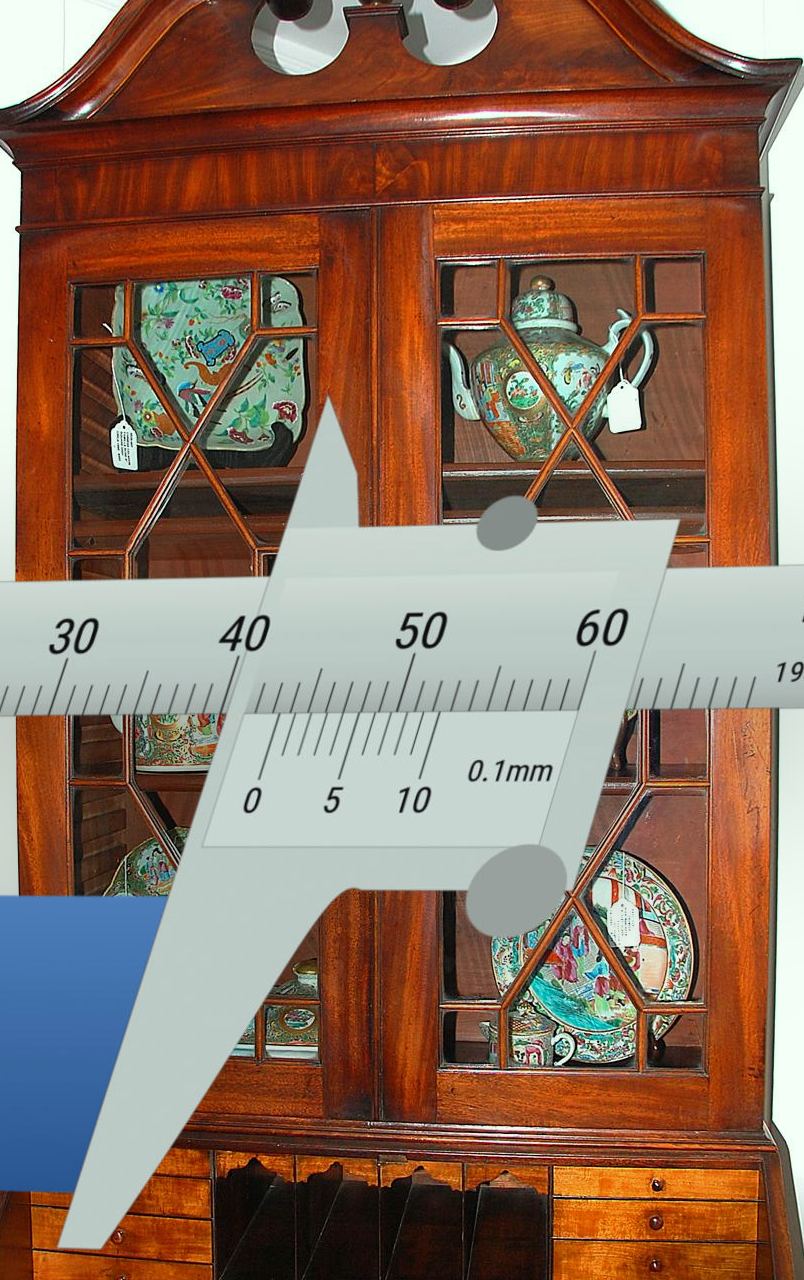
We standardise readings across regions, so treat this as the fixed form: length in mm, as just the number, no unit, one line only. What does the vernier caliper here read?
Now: 43.4
